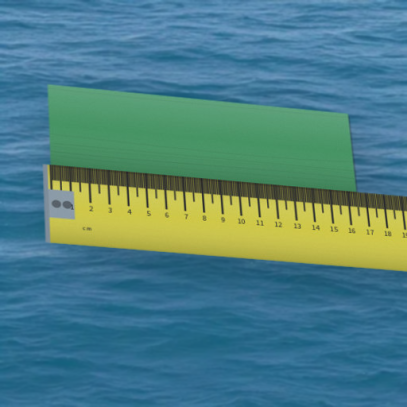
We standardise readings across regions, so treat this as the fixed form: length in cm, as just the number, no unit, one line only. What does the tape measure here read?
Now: 16.5
